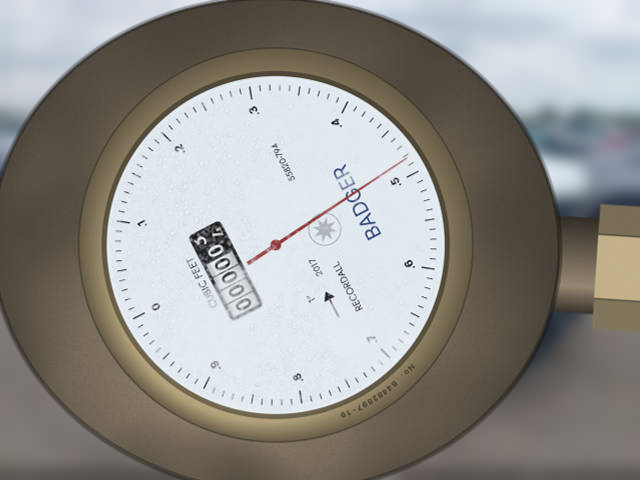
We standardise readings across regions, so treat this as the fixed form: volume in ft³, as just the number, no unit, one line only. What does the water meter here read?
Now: 3.48
